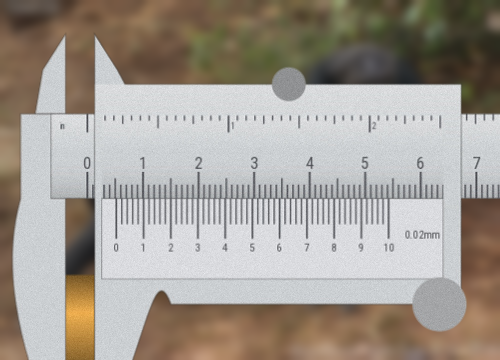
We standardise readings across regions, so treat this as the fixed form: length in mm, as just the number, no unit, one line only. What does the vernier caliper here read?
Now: 5.2
